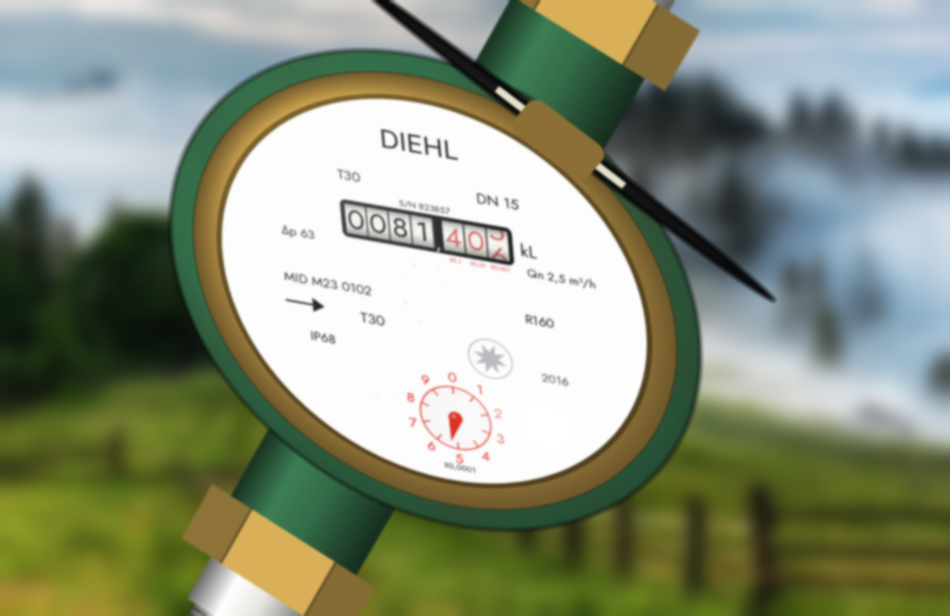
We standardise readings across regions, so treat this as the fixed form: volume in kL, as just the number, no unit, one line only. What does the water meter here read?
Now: 81.4055
